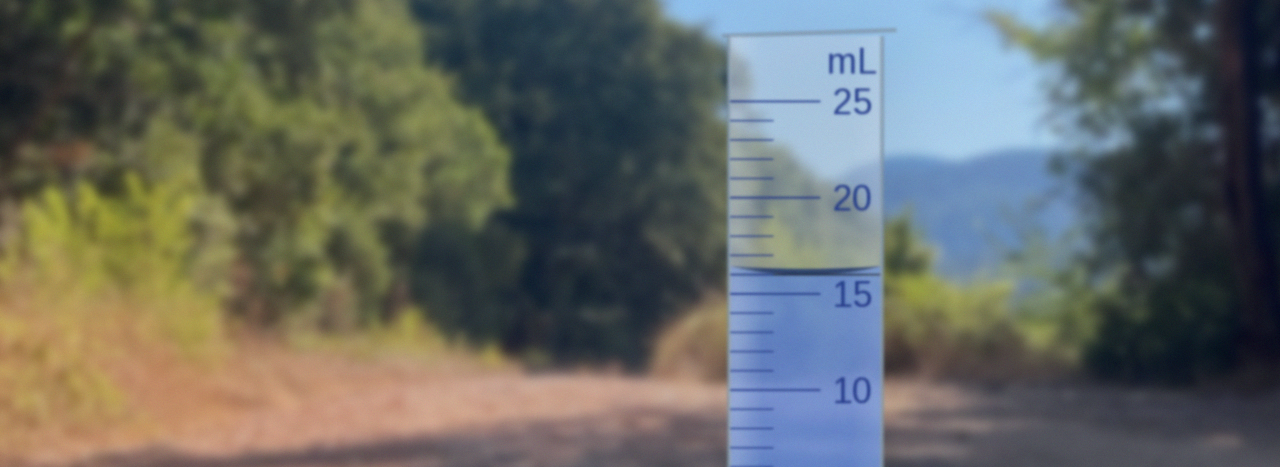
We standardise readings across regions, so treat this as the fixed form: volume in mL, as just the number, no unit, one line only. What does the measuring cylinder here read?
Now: 16
